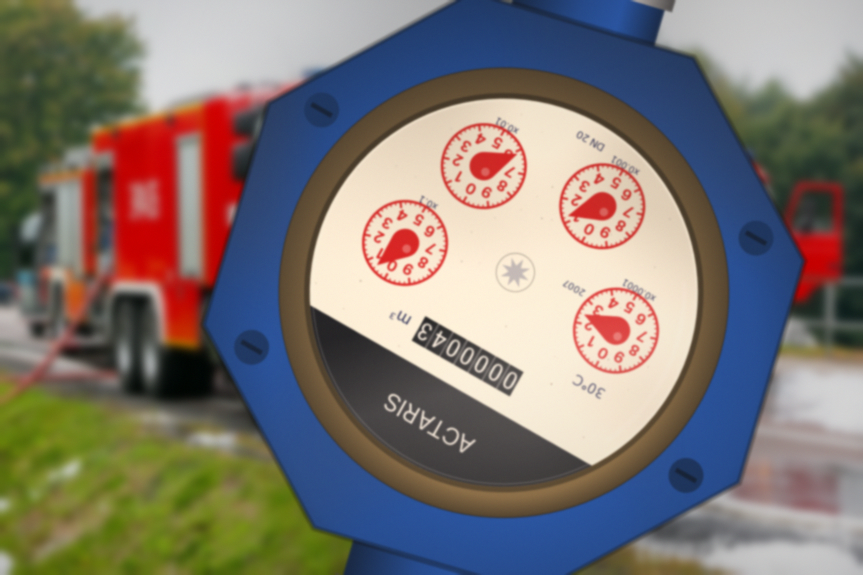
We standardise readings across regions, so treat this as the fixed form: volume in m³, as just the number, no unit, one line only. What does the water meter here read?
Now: 43.0612
